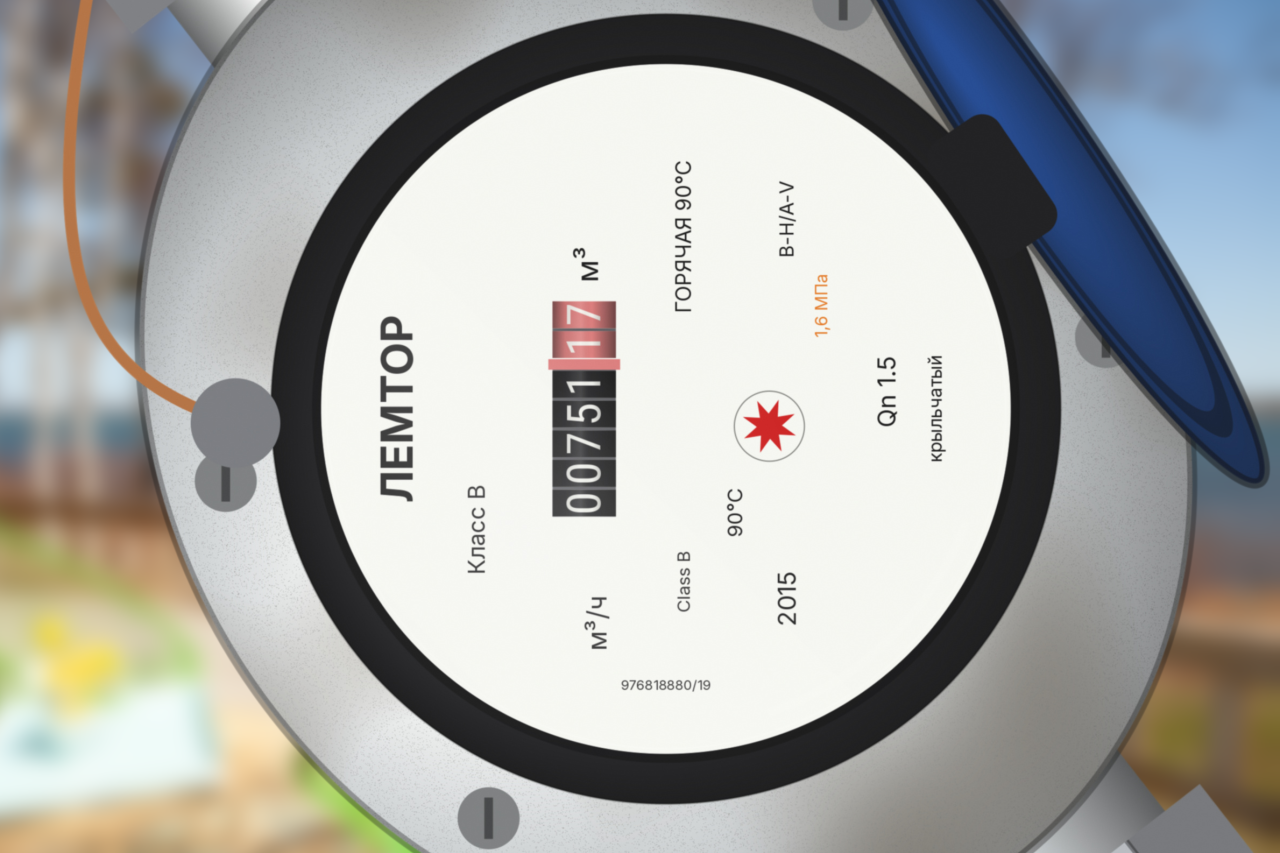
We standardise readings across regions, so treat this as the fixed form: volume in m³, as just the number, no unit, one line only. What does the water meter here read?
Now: 751.17
